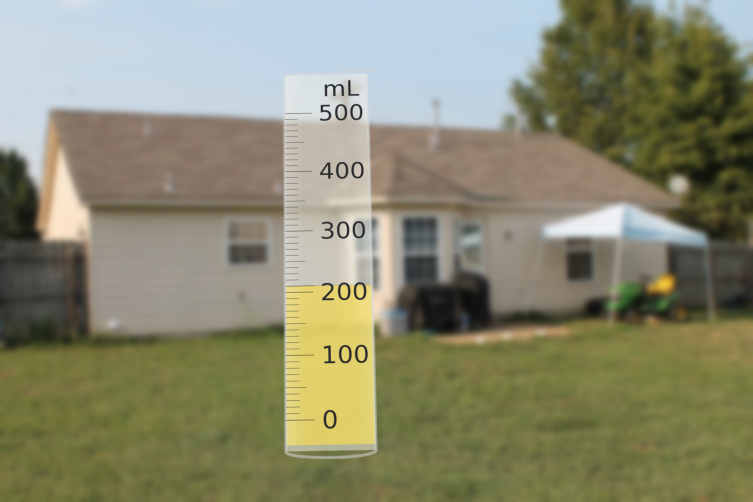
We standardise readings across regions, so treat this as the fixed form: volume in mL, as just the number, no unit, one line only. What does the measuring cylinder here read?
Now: 210
